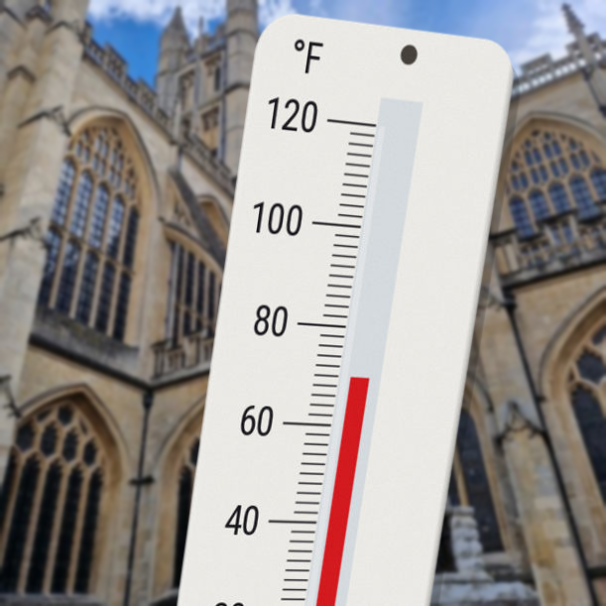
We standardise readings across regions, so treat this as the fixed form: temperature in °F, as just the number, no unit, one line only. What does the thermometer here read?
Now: 70
